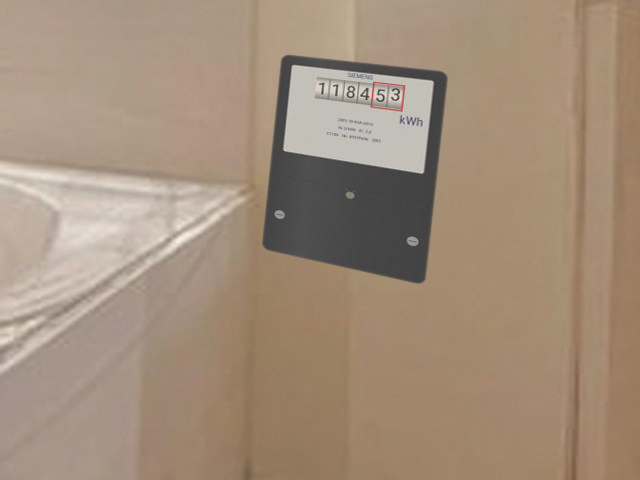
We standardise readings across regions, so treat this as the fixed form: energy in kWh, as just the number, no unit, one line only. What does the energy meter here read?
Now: 1184.53
